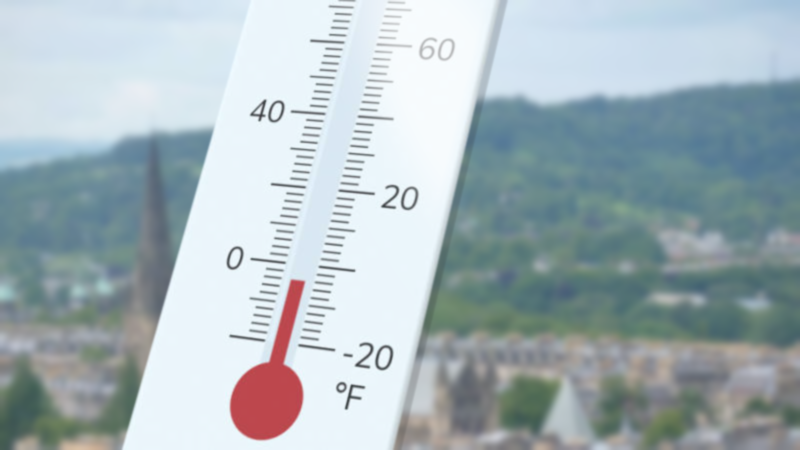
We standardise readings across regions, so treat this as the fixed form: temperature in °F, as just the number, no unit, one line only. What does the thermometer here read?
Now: -4
